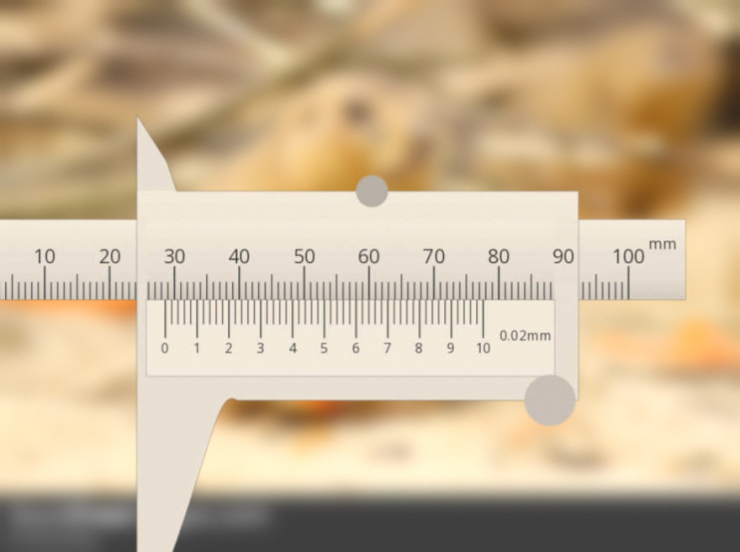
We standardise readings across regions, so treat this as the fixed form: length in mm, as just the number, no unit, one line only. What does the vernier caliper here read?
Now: 28.6
